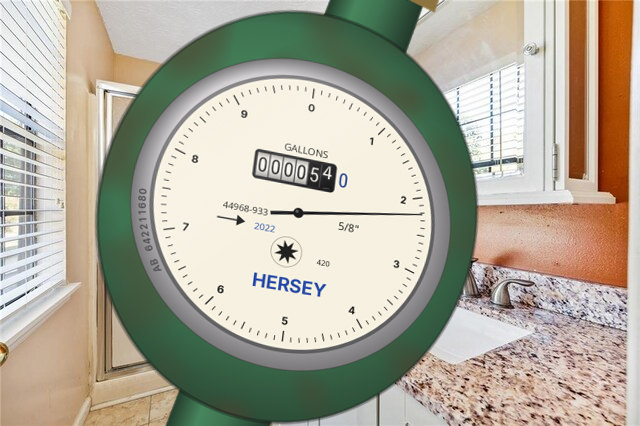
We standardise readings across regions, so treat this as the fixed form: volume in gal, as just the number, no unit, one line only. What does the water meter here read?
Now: 542.2
